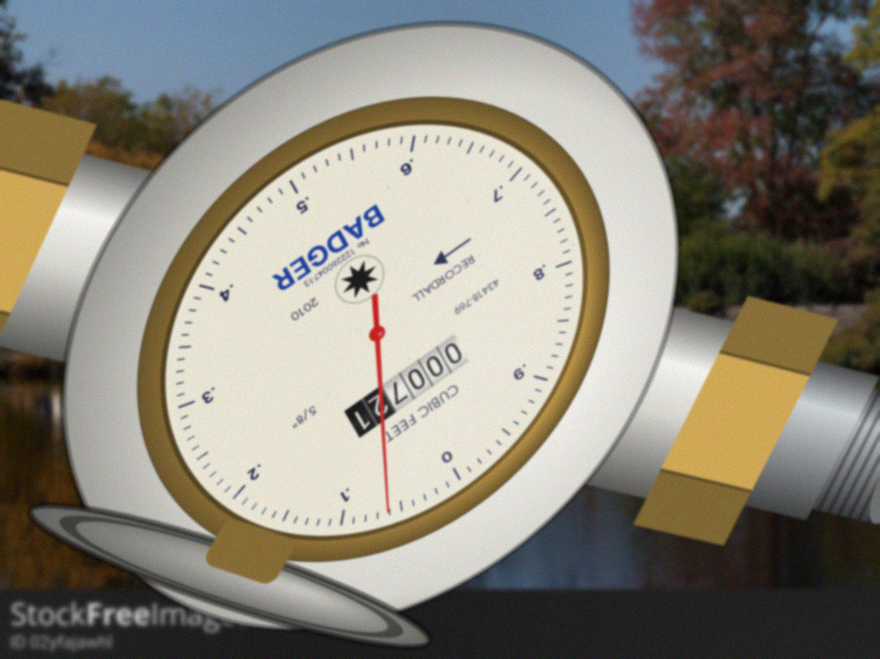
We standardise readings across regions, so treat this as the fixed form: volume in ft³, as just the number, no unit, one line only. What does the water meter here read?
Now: 721.06
